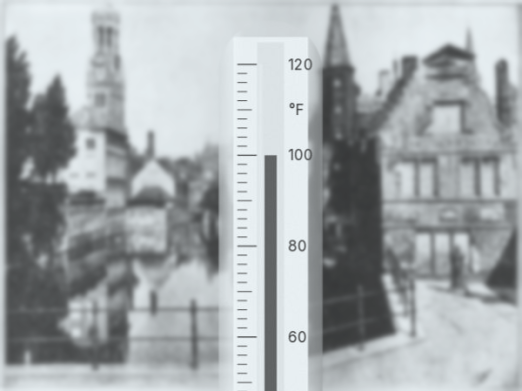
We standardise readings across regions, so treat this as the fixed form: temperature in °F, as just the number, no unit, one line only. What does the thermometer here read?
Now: 100
